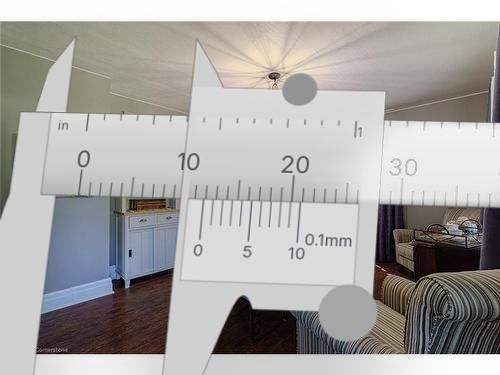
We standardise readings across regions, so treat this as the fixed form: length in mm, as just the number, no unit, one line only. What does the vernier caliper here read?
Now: 11.8
